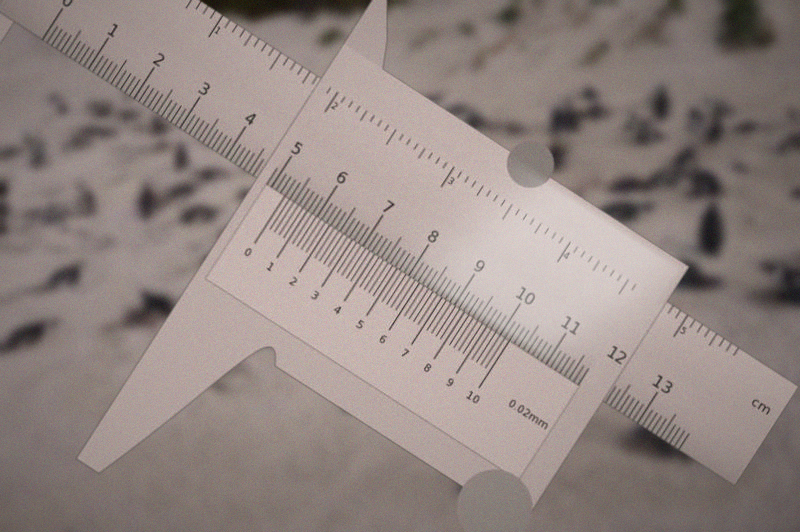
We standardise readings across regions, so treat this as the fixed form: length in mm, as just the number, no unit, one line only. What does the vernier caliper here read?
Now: 53.0
